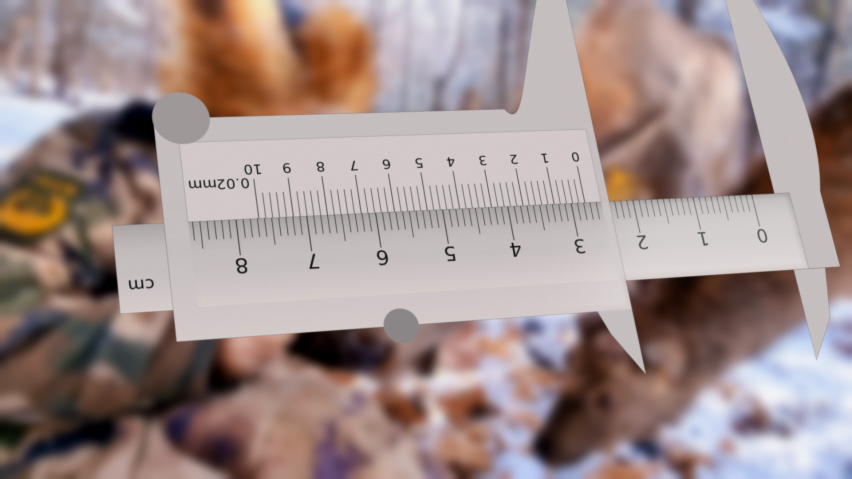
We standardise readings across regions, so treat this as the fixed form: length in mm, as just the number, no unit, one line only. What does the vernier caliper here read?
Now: 27.8
